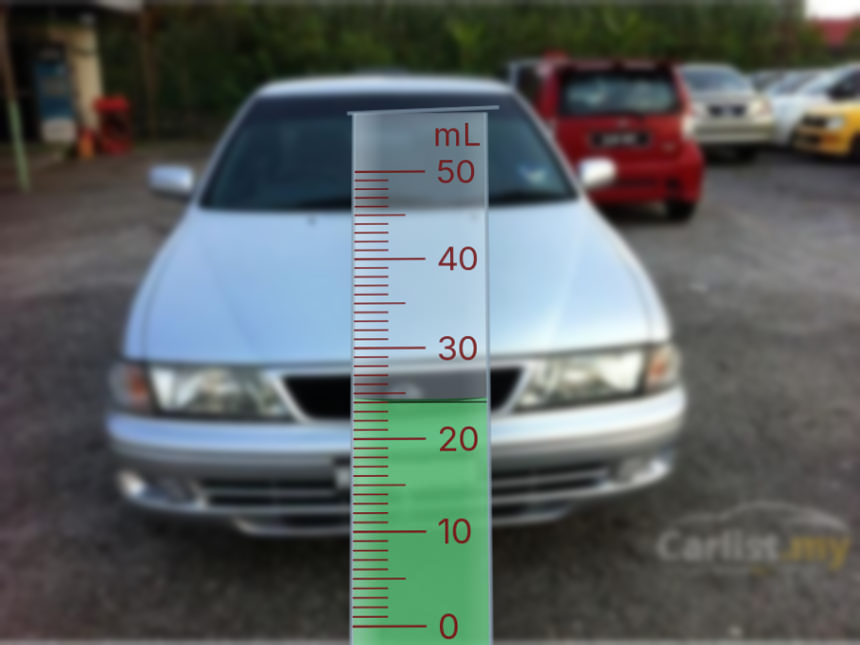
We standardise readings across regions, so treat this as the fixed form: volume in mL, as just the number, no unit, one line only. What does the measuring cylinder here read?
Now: 24
